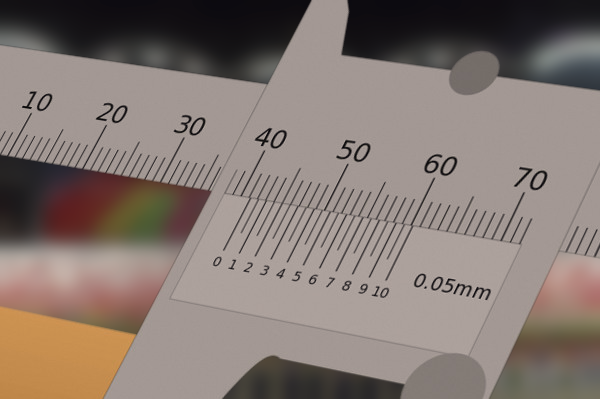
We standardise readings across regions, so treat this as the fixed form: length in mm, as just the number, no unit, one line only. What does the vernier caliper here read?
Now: 41.2
